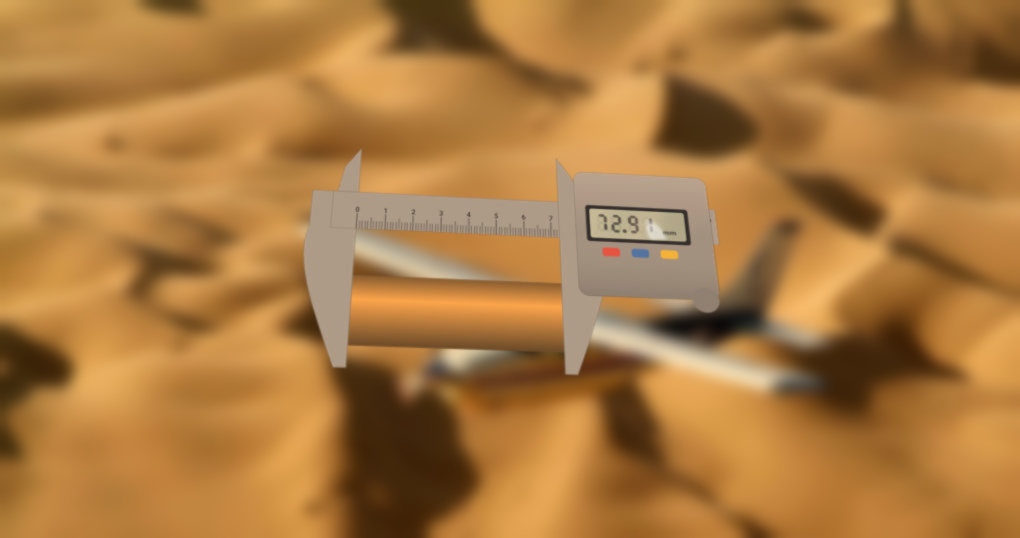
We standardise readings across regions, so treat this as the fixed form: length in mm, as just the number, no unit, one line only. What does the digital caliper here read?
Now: 72.91
